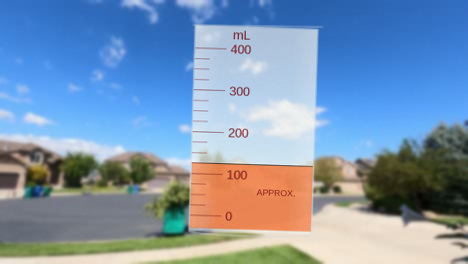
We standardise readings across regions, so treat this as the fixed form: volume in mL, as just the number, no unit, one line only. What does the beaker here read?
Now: 125
